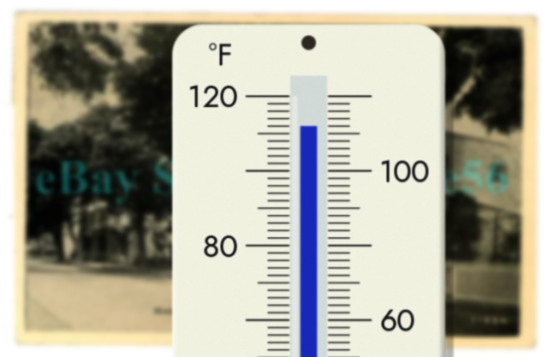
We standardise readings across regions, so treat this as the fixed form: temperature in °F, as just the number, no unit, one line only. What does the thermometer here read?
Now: 112
